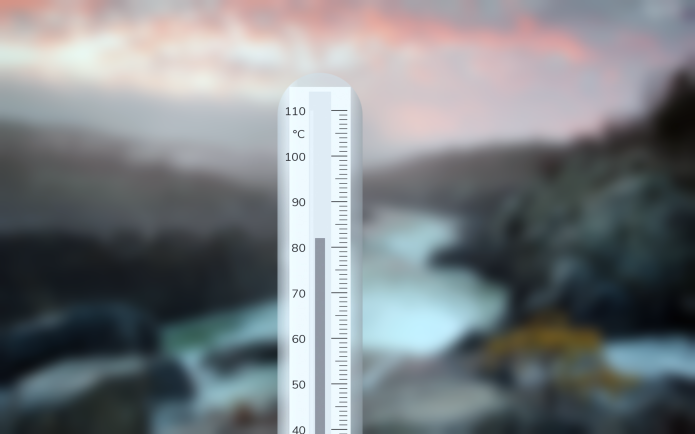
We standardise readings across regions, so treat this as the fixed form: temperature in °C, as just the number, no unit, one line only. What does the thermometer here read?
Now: 82
